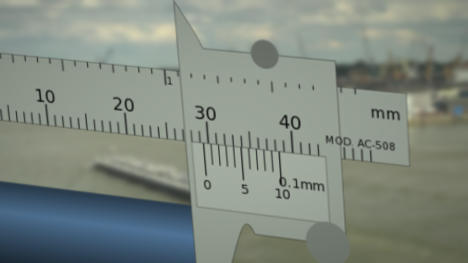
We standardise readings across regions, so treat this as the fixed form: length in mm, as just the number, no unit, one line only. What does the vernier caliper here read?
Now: 29.4
